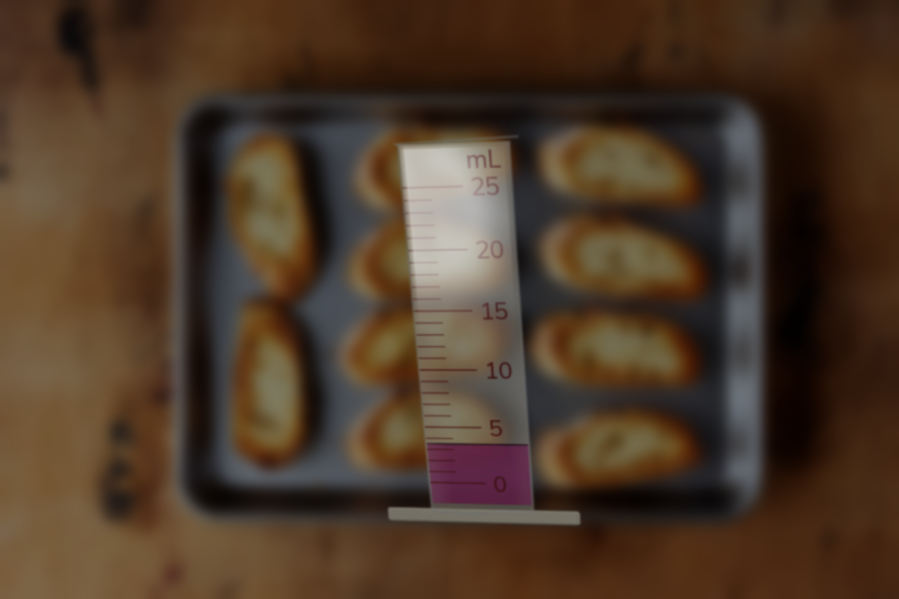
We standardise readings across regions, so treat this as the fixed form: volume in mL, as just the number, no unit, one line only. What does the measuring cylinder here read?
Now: 3.5
